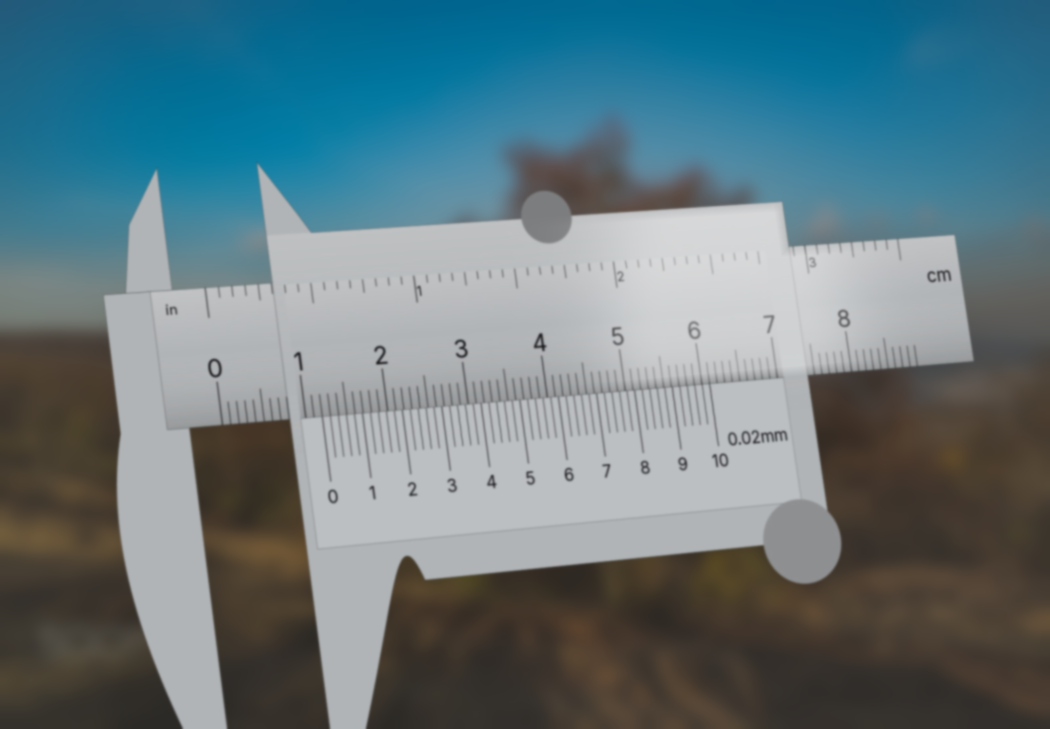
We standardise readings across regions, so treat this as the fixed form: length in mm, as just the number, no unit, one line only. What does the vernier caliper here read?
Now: 12.0
